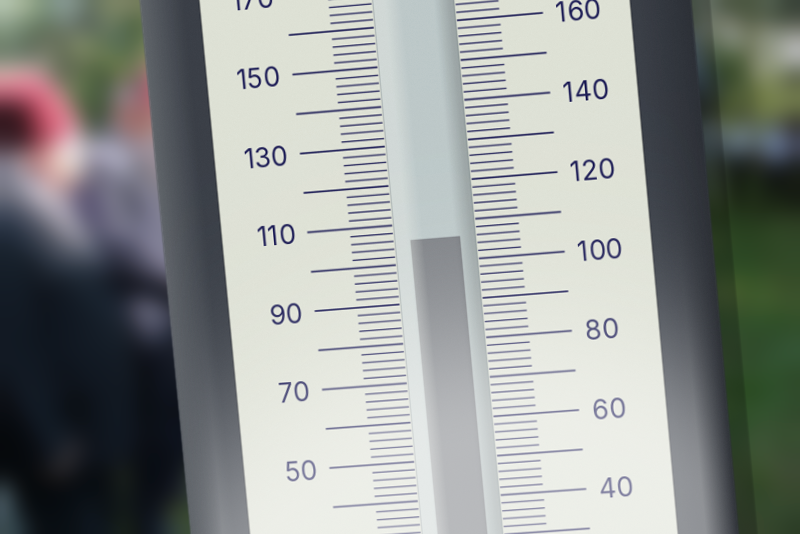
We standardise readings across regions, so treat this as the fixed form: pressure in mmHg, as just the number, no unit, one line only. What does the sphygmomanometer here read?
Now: 106
